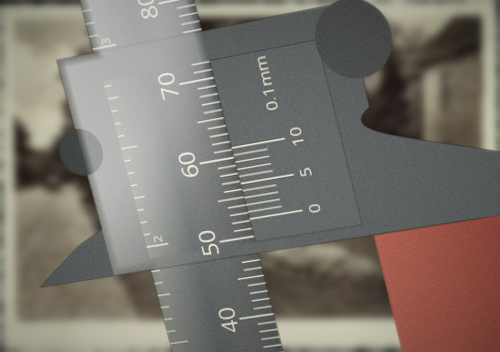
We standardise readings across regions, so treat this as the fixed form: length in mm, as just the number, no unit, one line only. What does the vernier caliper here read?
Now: 52.2
